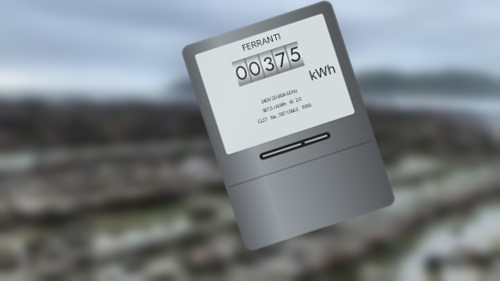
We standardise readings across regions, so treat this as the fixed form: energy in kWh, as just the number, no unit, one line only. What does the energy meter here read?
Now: 375
